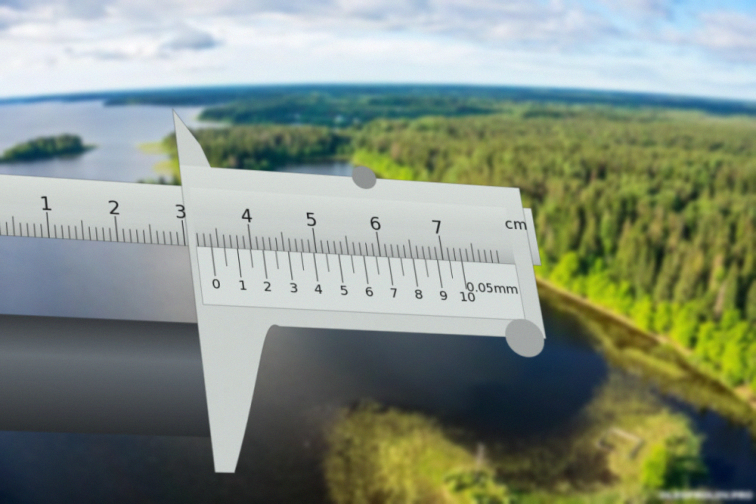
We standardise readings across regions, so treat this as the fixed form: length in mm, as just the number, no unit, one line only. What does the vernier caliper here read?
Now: 34.0
